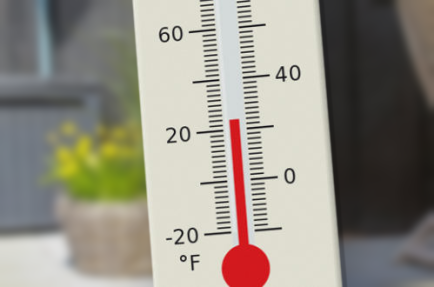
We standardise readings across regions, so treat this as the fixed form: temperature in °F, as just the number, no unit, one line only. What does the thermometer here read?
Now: 24
